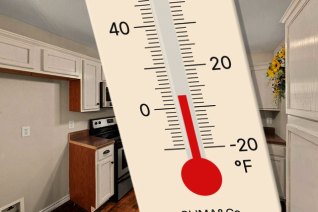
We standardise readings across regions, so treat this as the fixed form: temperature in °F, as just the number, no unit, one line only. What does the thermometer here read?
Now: 6
